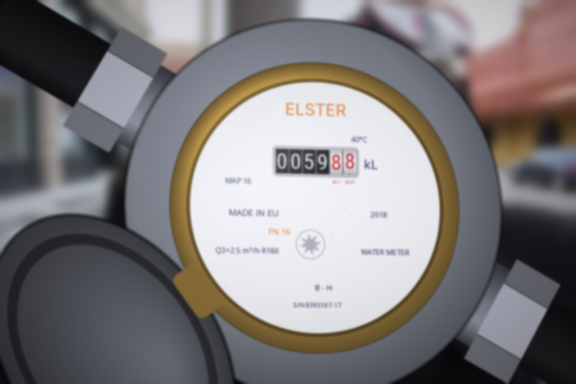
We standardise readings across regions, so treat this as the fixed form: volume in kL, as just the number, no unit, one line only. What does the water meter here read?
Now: 59.88
